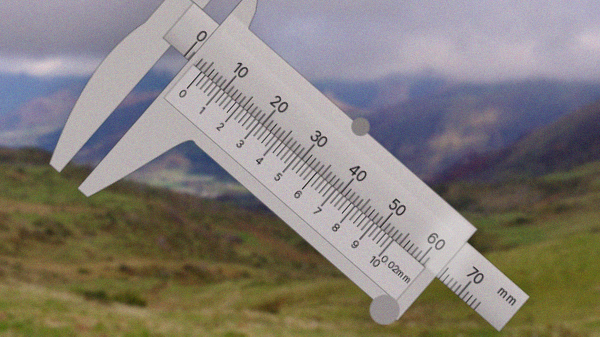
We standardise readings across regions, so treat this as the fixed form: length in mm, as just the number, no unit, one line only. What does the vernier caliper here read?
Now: 4.5
